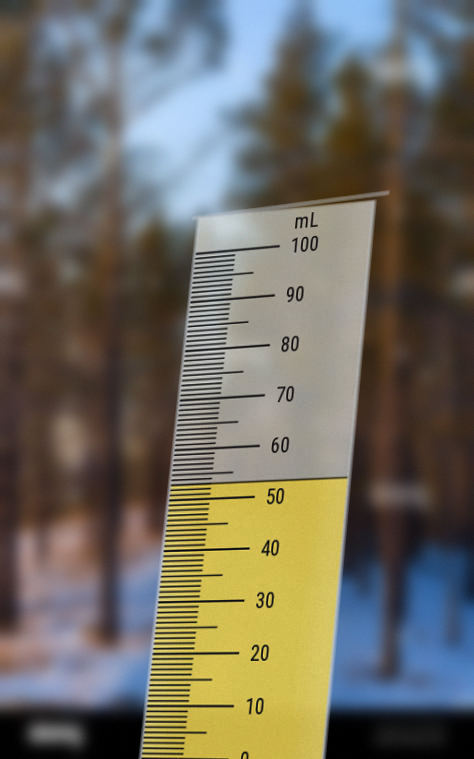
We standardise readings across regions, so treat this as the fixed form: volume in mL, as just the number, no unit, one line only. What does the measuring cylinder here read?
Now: 53
